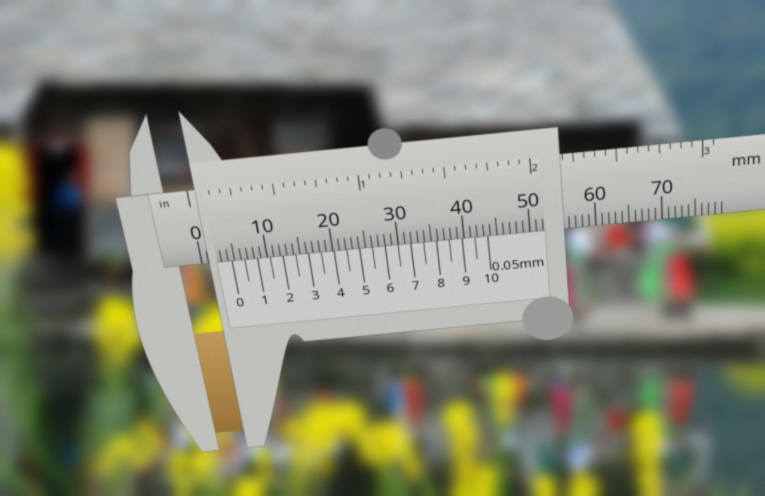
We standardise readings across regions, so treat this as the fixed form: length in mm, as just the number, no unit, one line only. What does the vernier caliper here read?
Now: 4.6
